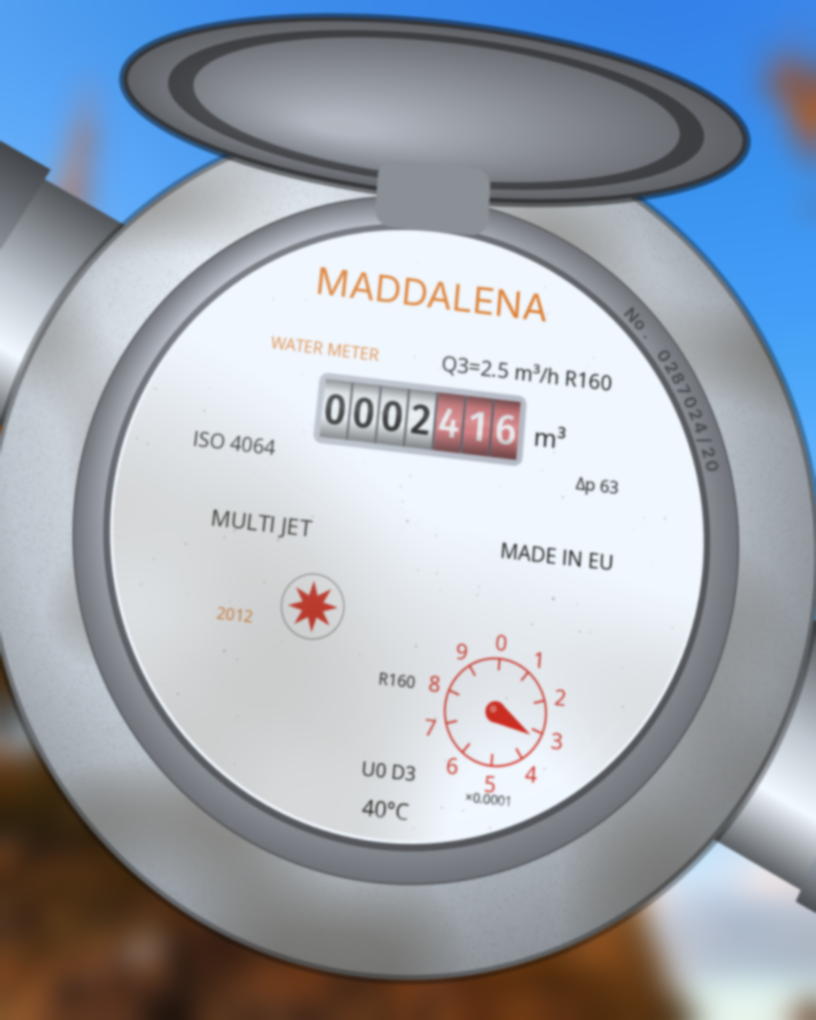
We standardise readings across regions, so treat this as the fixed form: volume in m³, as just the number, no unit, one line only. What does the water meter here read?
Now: 2.4163
